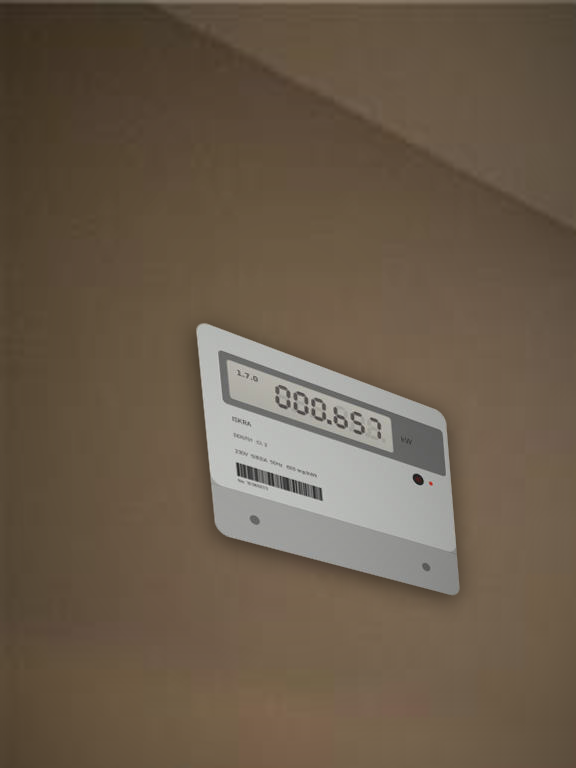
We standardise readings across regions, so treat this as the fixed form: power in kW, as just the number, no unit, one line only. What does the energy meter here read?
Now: 0.657
